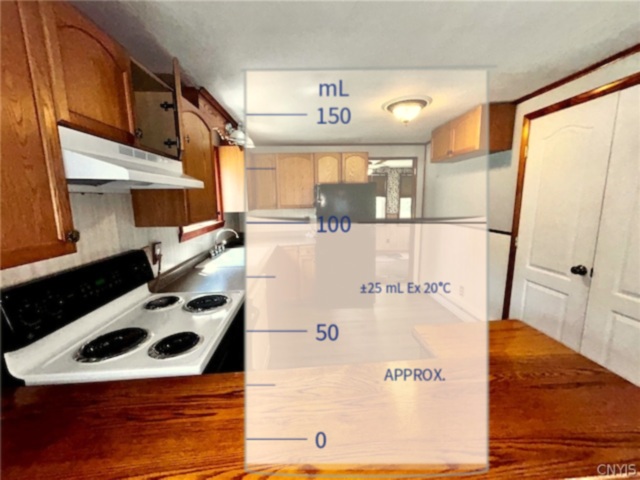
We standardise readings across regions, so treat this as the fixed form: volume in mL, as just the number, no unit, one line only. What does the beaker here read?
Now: 100
